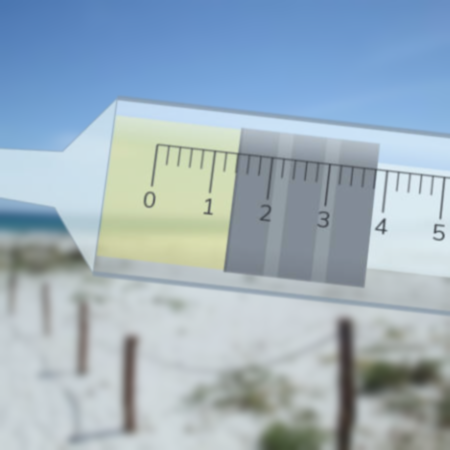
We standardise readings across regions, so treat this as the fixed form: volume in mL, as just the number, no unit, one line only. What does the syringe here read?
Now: 1.4
